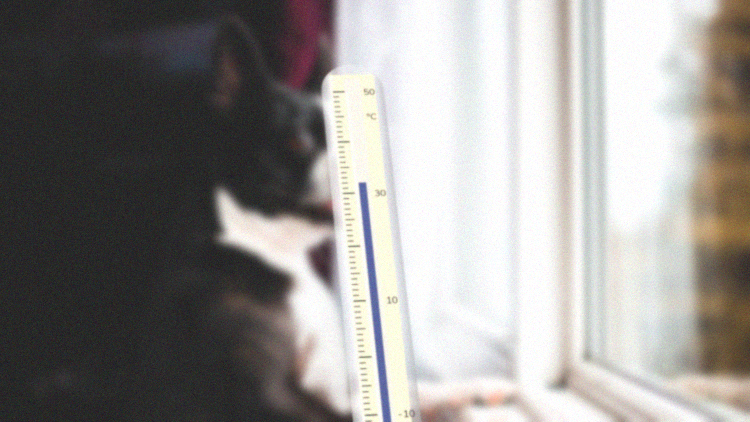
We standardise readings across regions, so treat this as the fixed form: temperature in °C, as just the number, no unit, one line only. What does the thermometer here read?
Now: 32
